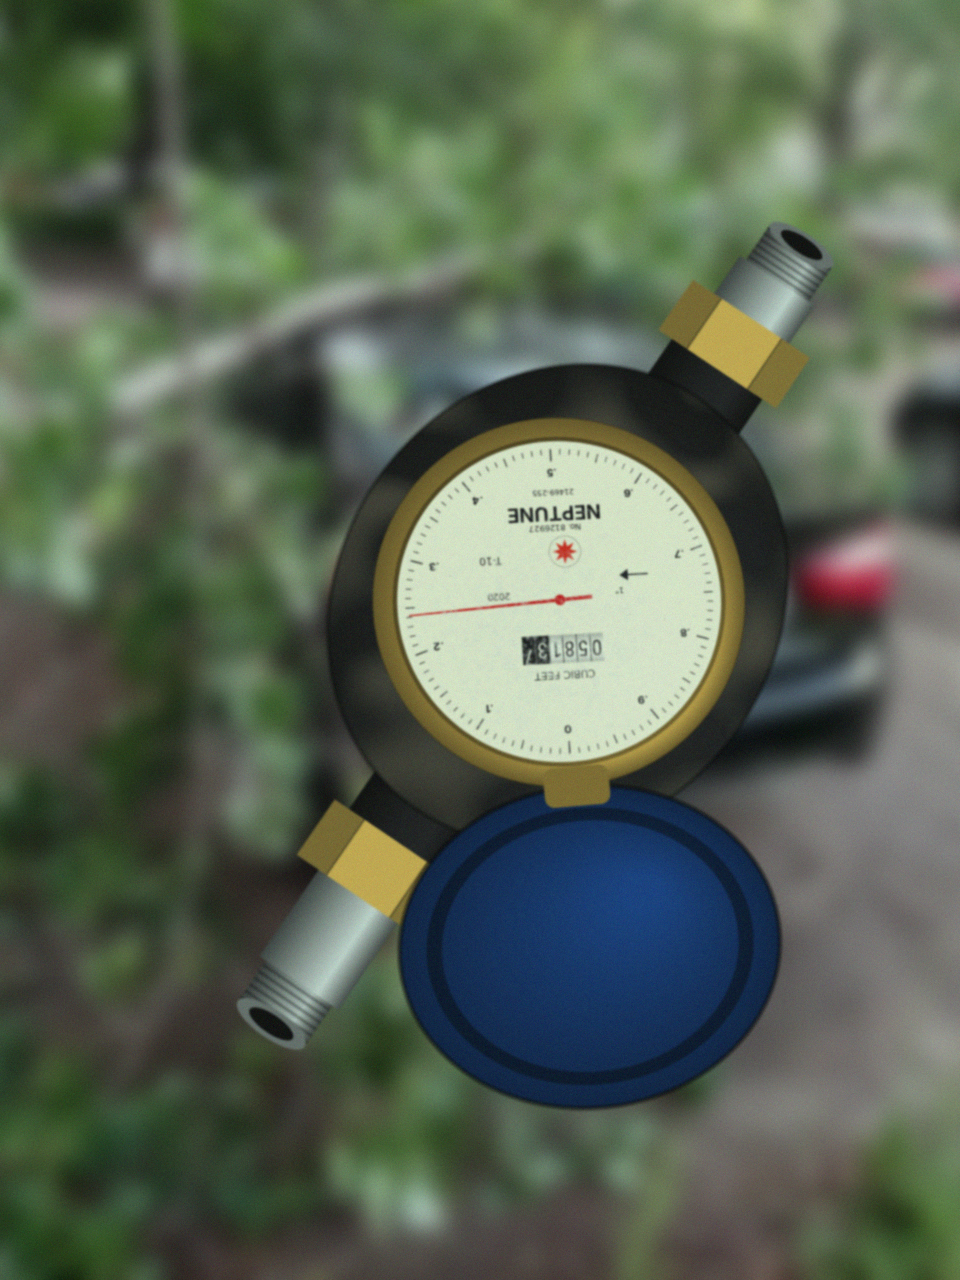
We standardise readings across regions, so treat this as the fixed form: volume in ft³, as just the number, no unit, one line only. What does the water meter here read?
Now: 58137.24
